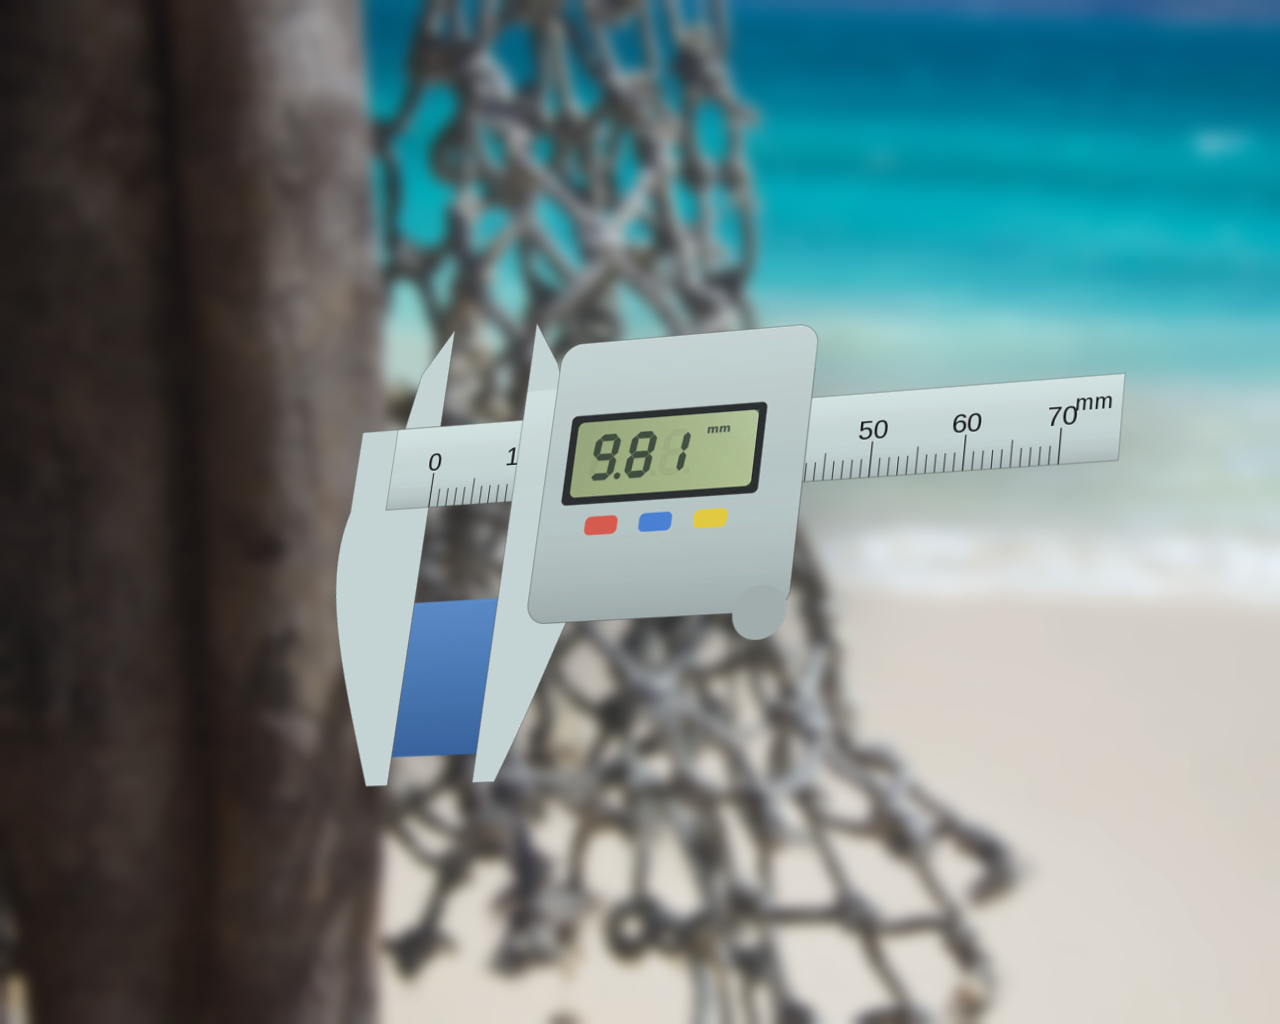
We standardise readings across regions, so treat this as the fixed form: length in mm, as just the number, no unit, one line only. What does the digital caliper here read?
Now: 9.81
